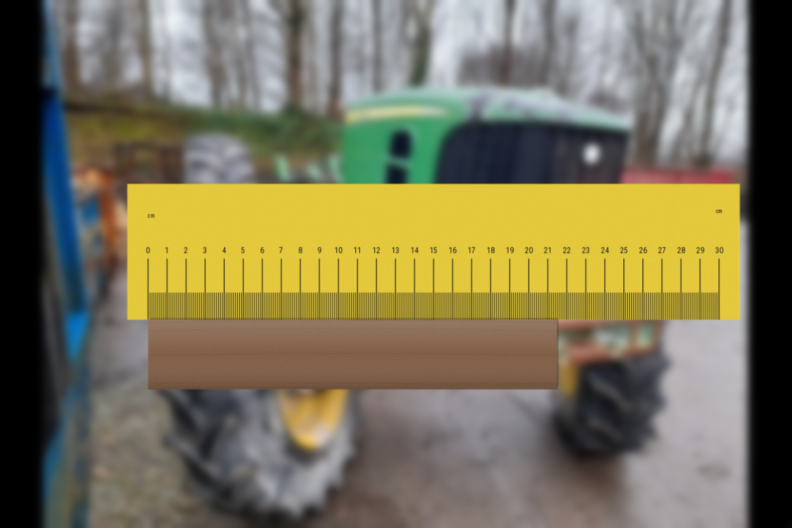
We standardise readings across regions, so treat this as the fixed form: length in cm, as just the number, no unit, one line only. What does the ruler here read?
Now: 21.5
